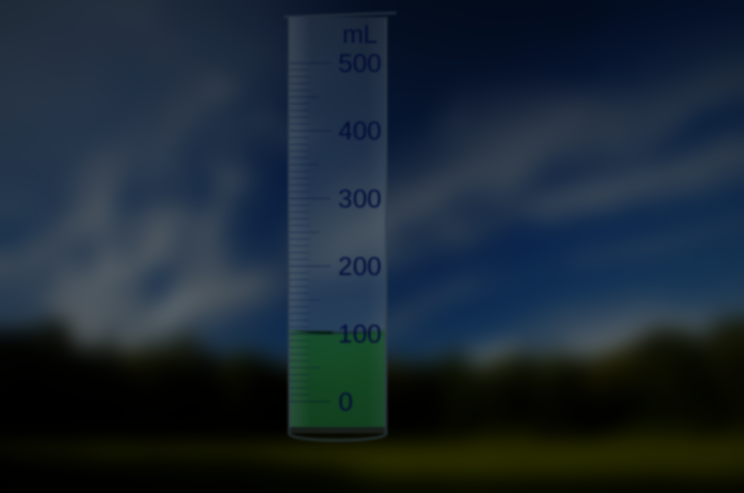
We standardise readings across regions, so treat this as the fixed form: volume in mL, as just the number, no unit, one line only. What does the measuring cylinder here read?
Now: 100
